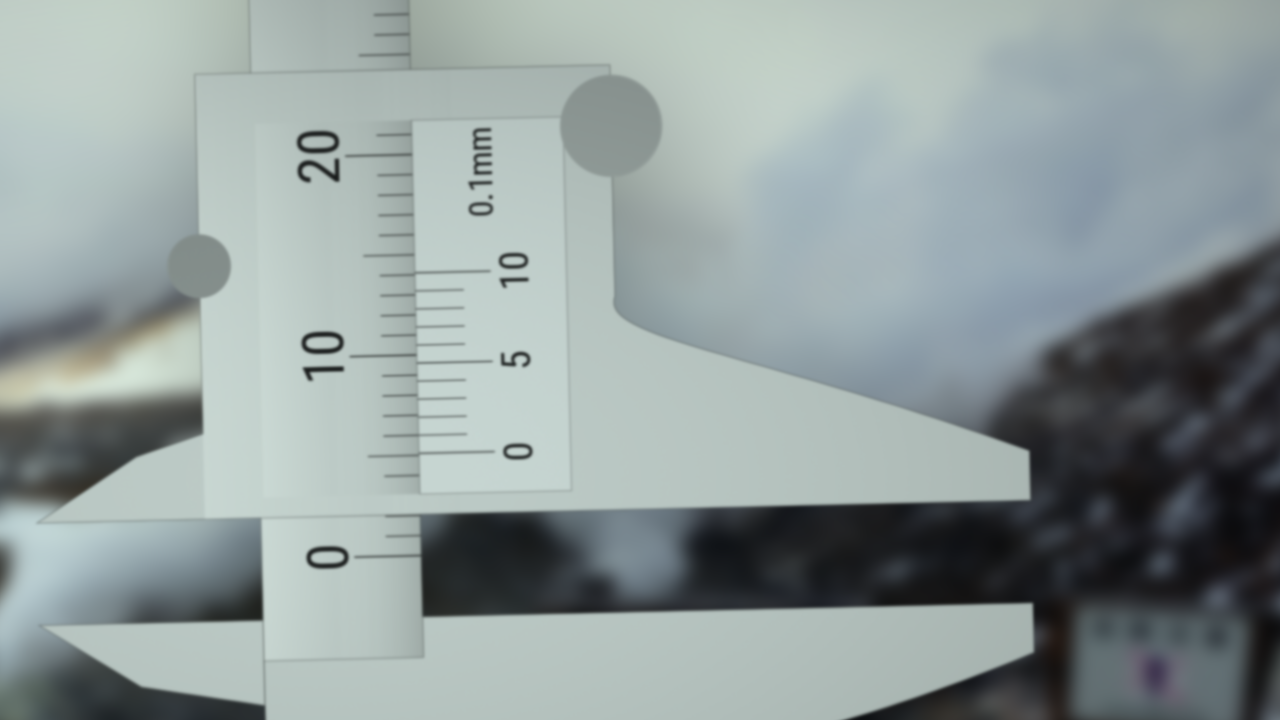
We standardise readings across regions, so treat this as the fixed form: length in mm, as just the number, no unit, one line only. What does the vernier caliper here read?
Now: 5.1
